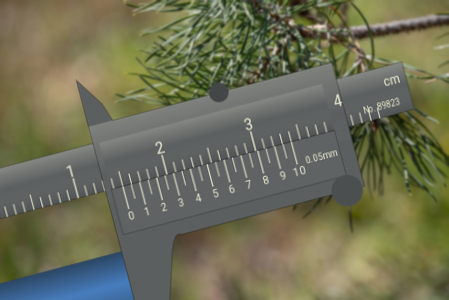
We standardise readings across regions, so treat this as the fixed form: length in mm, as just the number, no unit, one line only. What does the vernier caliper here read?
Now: 15.0
